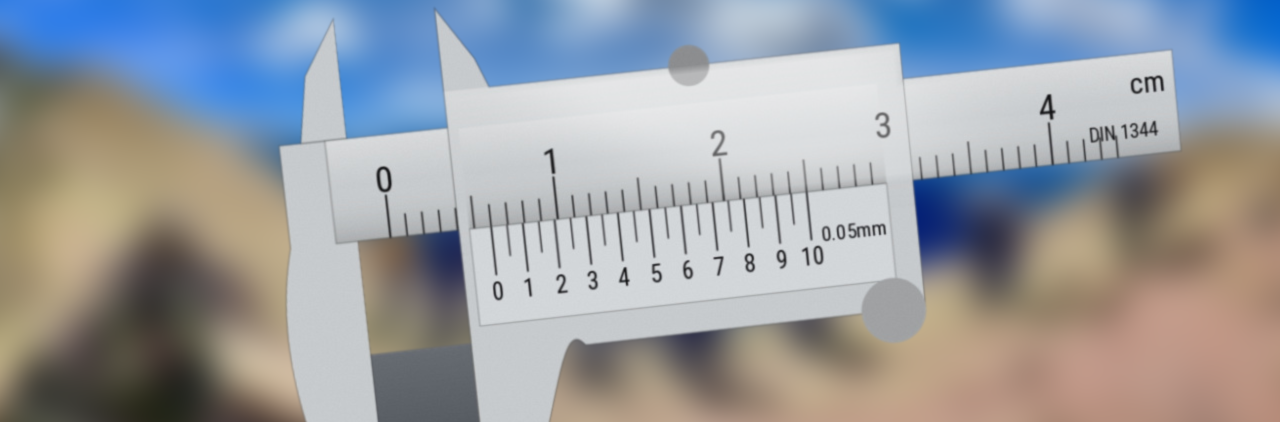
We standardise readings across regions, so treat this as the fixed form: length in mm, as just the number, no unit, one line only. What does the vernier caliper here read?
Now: 6.0
